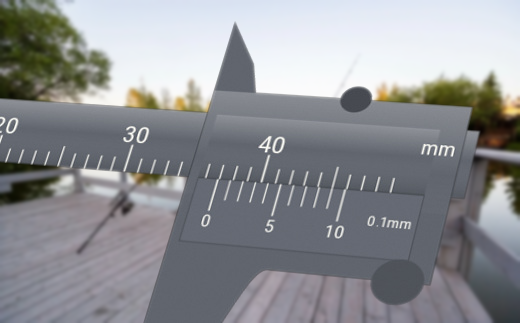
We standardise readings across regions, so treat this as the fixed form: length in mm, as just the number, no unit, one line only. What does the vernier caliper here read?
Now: 36.9
